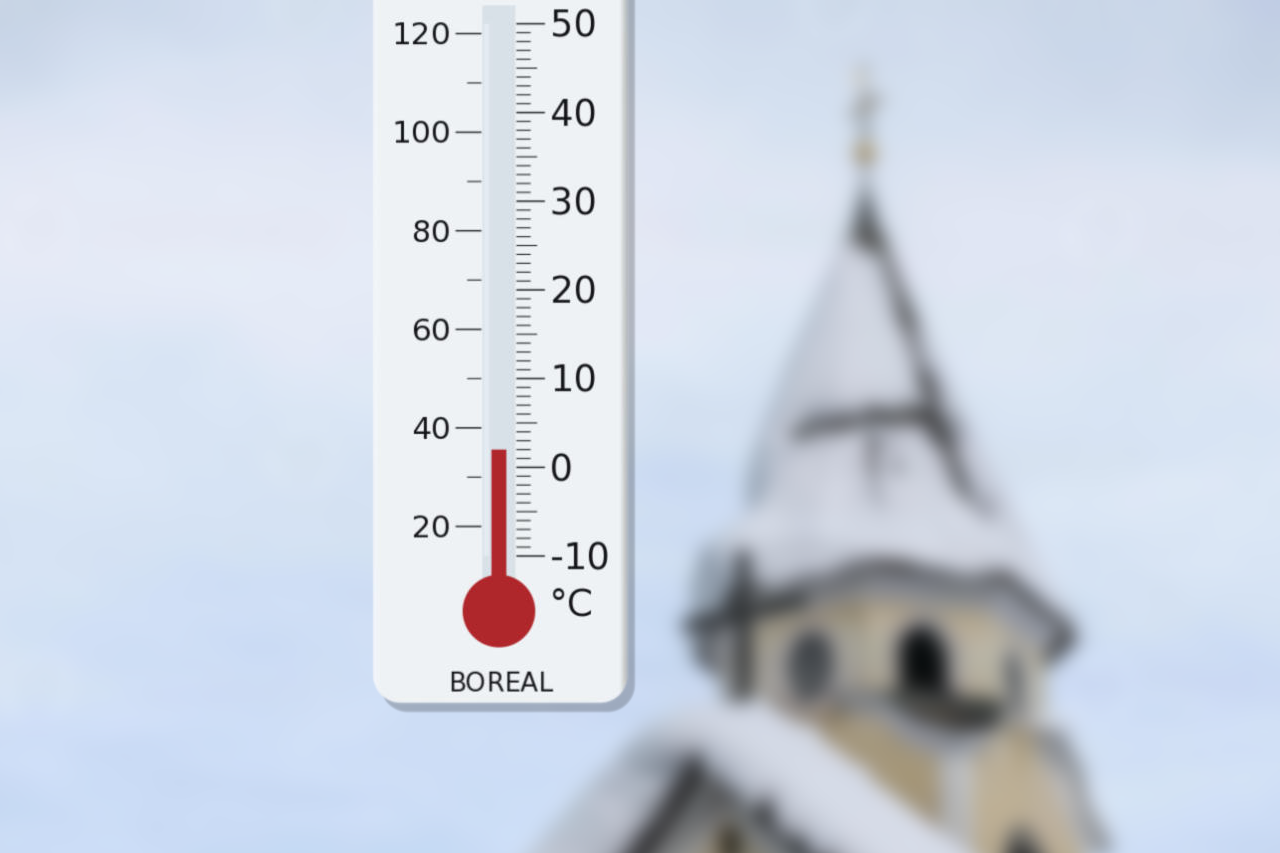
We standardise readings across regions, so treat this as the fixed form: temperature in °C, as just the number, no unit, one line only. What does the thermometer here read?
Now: 2
